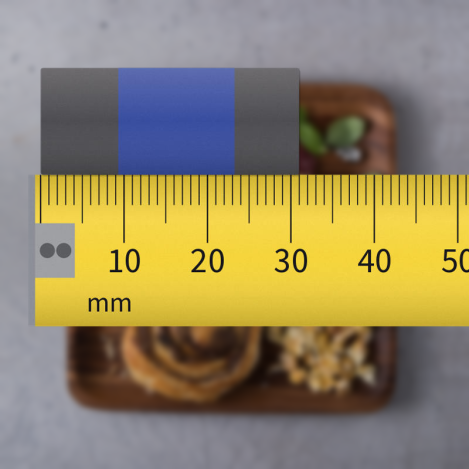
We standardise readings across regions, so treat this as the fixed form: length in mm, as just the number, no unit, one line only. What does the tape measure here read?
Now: 31
